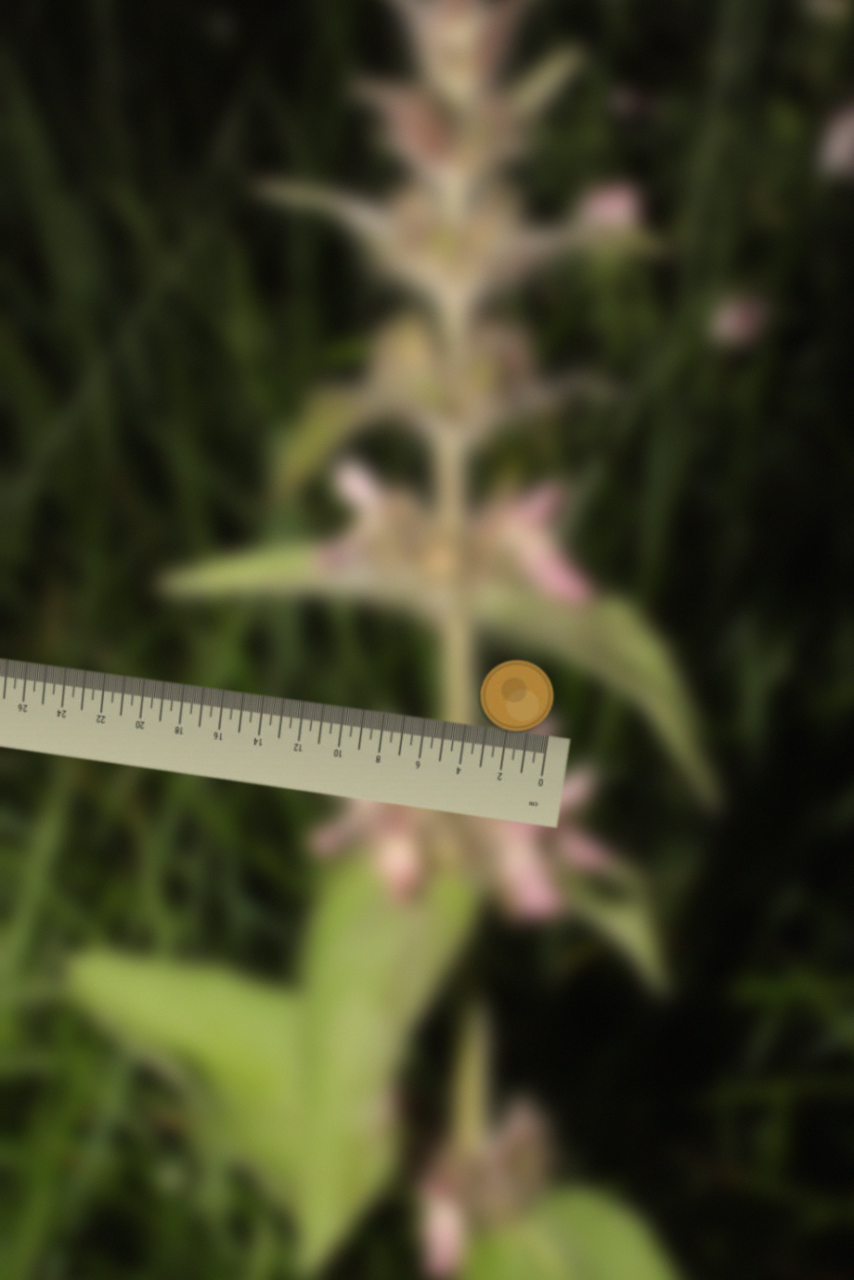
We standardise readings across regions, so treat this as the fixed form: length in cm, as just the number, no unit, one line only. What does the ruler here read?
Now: 3.5
